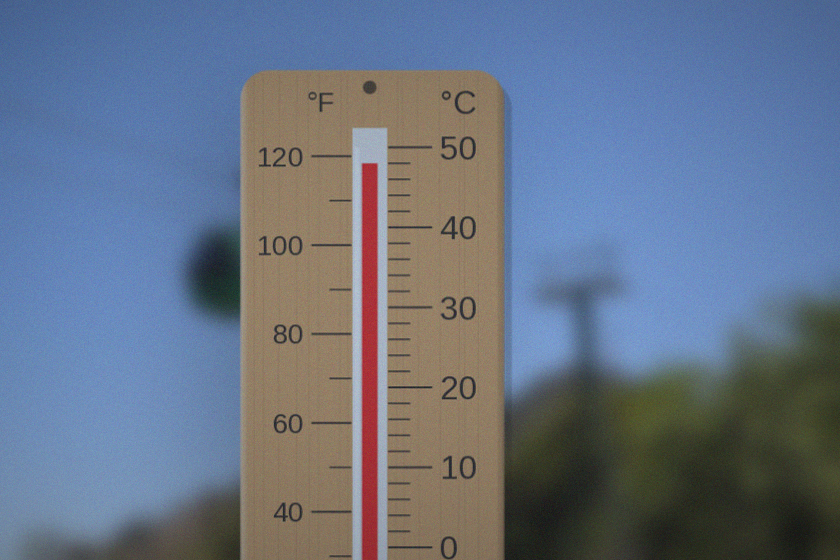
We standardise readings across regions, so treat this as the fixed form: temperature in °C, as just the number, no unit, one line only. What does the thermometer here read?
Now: 48
